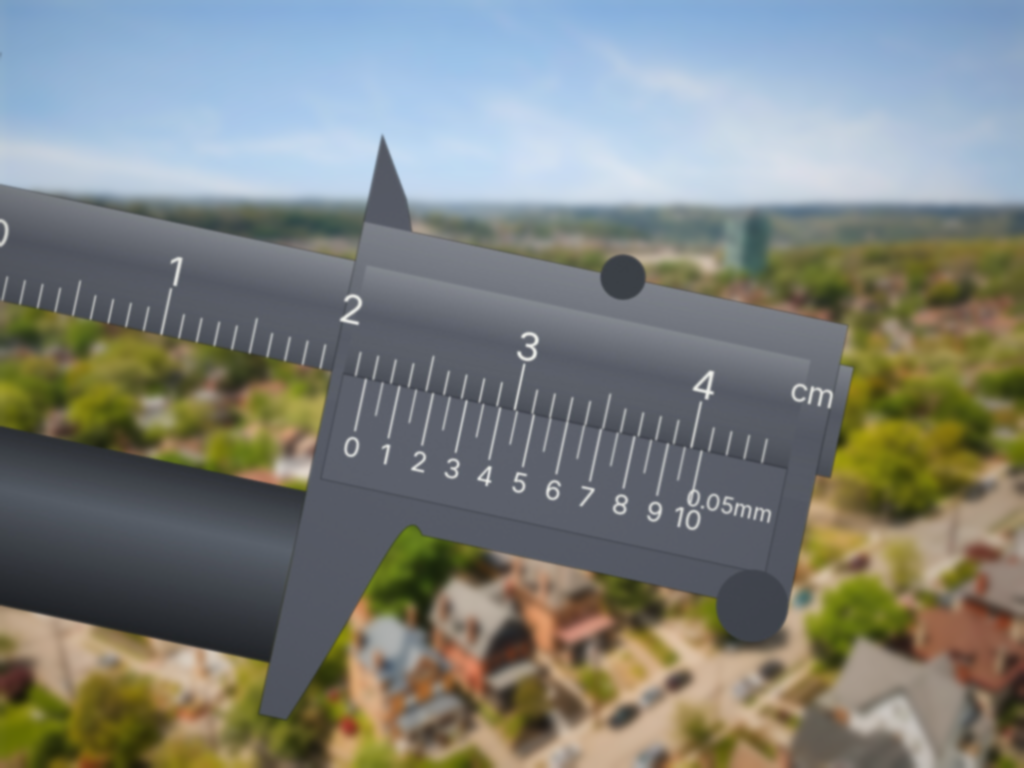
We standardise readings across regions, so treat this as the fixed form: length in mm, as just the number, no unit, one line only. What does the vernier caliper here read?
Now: 21.6
